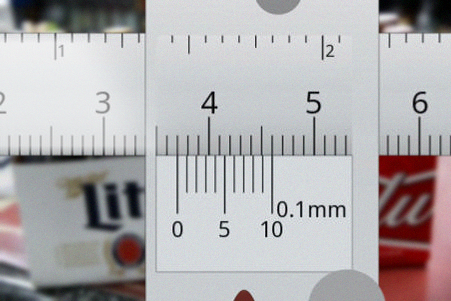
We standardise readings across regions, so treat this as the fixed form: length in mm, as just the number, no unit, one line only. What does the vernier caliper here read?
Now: 37.0
